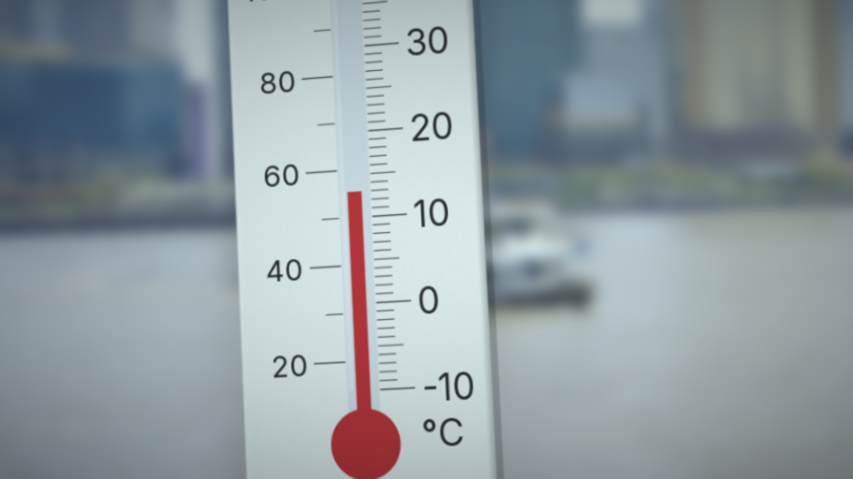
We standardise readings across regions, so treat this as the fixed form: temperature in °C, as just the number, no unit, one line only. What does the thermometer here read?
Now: 13
